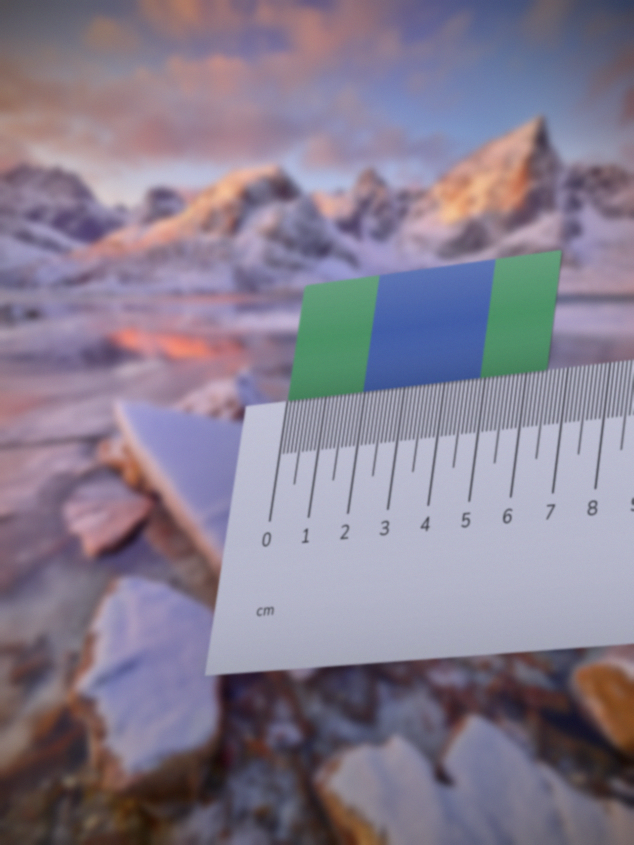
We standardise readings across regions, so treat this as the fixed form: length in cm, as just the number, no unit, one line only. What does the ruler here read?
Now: 6.5
